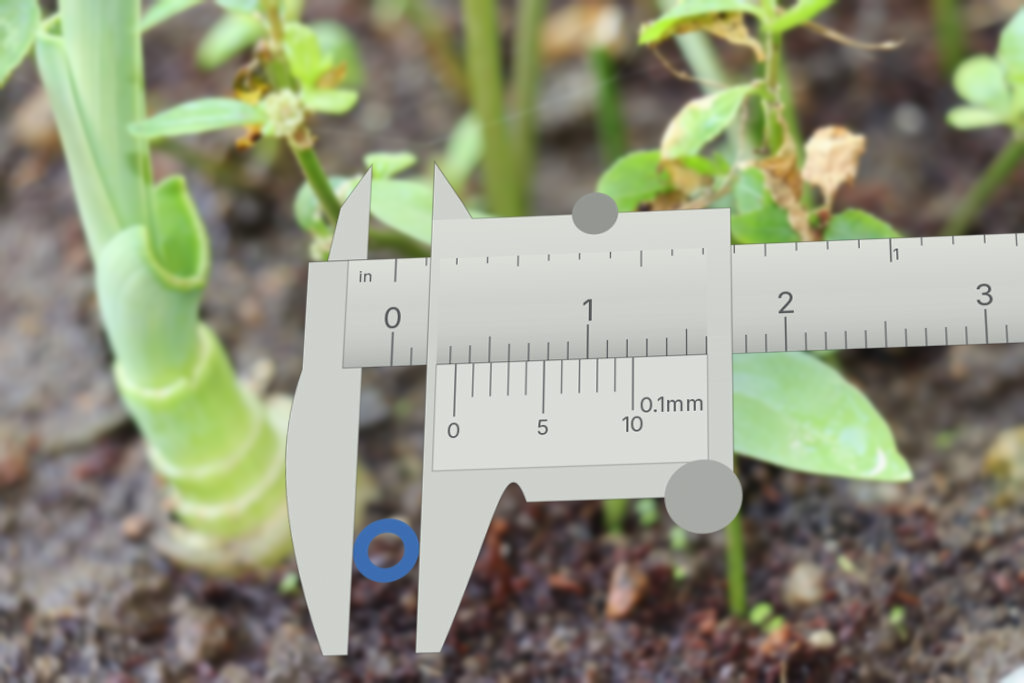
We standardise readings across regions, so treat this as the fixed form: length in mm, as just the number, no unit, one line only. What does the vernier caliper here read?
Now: 3.3
